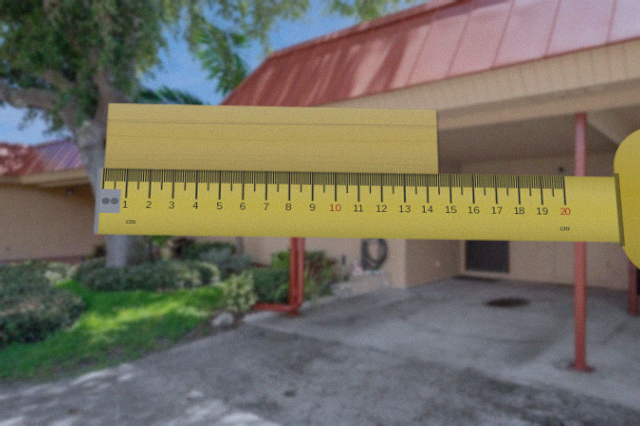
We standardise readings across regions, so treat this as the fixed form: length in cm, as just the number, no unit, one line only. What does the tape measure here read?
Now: 14.5
